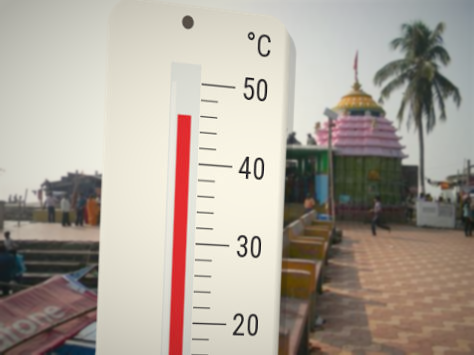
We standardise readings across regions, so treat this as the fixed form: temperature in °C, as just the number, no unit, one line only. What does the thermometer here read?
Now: 46
